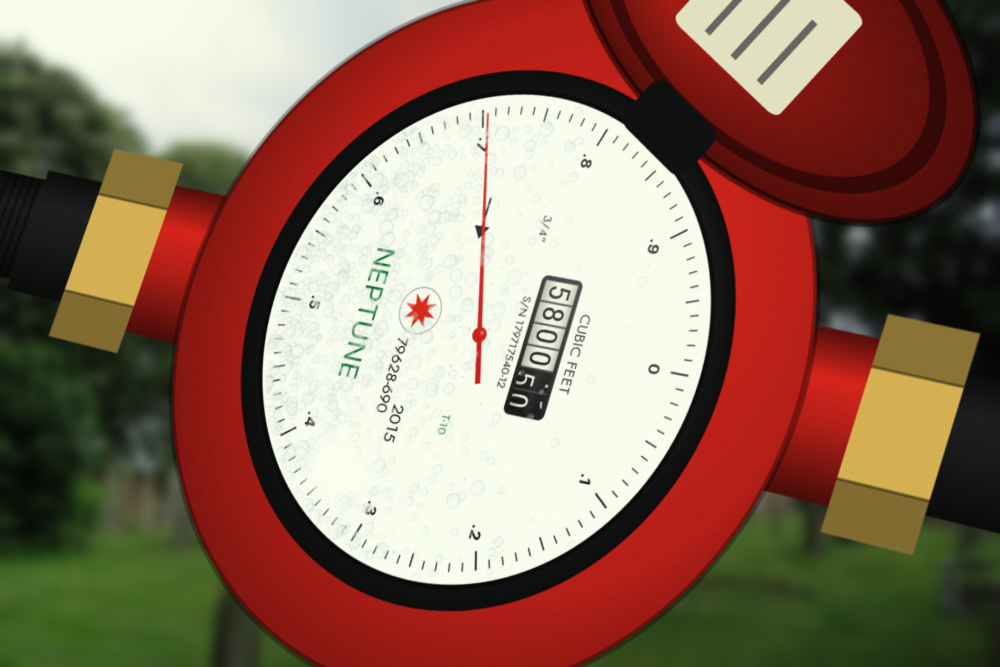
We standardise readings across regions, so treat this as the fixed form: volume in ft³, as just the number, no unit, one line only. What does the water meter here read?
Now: 580049.70
